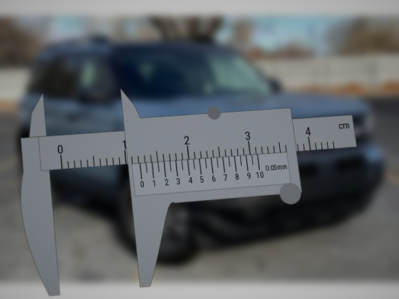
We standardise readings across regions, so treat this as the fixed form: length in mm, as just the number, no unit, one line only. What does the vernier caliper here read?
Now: 12.2
